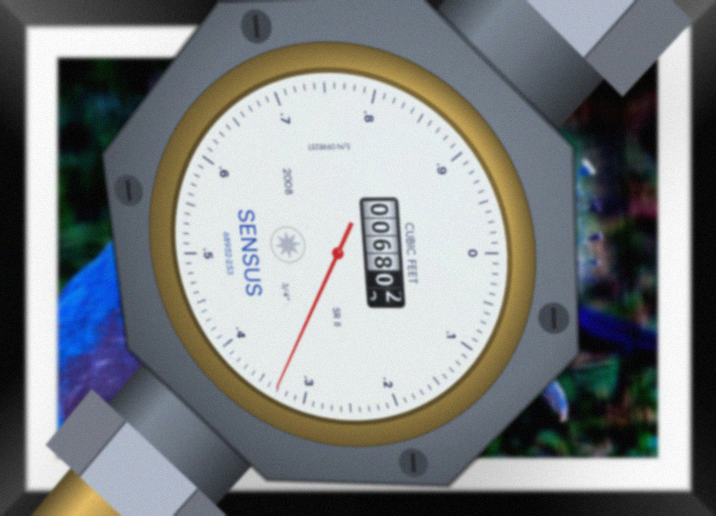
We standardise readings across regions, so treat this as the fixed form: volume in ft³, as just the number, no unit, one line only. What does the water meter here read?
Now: 6802.33
